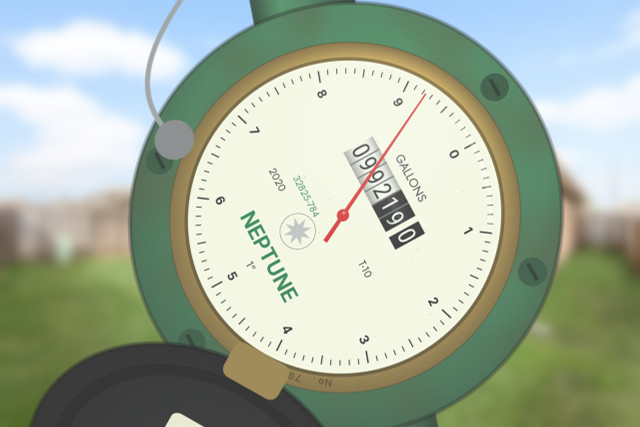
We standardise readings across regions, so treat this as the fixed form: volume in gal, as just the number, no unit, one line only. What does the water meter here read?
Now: 992189.2
